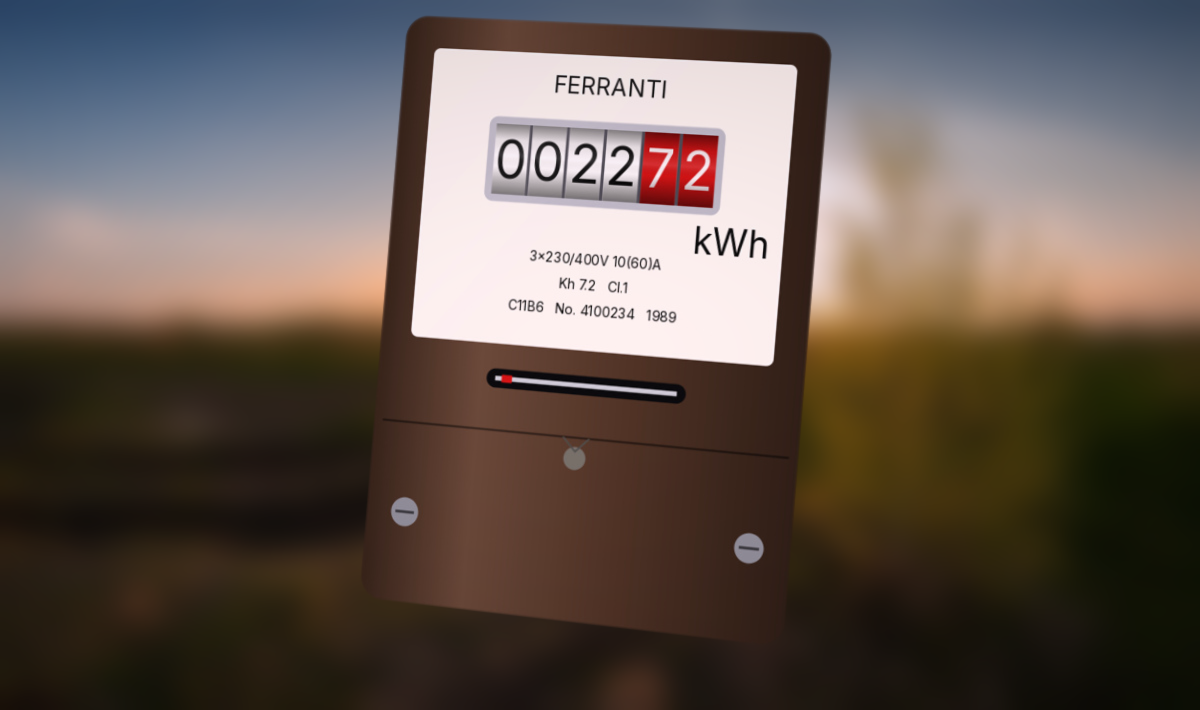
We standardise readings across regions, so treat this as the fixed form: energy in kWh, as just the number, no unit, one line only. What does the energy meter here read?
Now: 22.72
